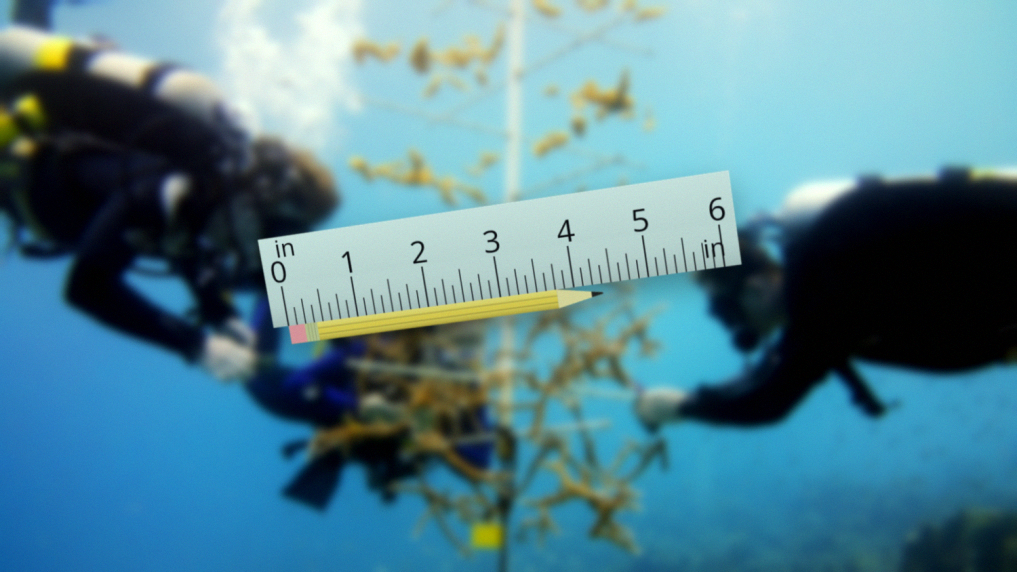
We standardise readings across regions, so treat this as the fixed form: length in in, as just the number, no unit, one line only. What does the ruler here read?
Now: 4.375
